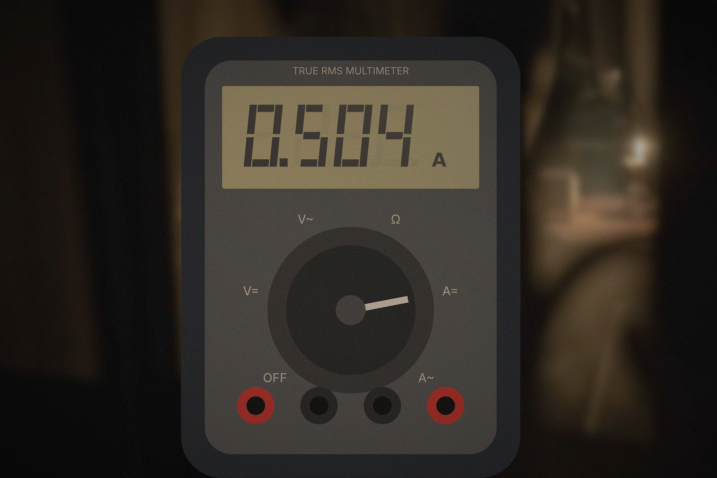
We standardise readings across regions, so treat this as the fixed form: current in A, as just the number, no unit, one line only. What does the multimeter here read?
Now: 0.504
